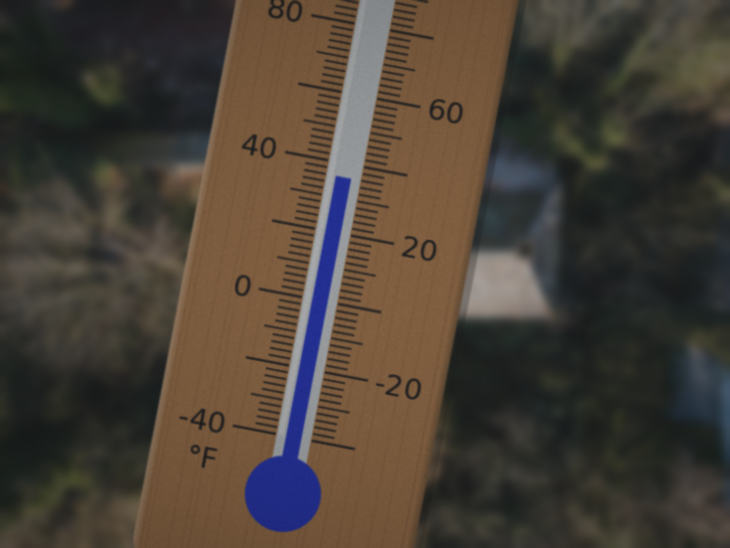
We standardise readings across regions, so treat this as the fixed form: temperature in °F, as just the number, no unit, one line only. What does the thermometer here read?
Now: 36
